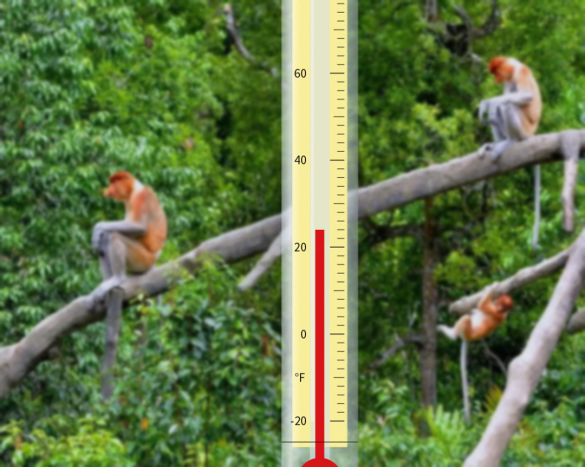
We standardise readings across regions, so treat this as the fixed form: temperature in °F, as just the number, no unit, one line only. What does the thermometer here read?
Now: 24
